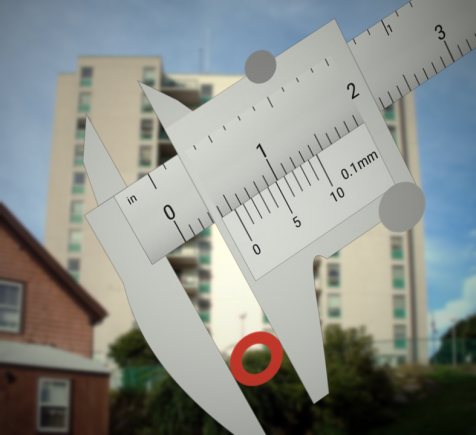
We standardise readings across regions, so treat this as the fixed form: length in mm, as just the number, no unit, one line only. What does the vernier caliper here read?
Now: 5.3
